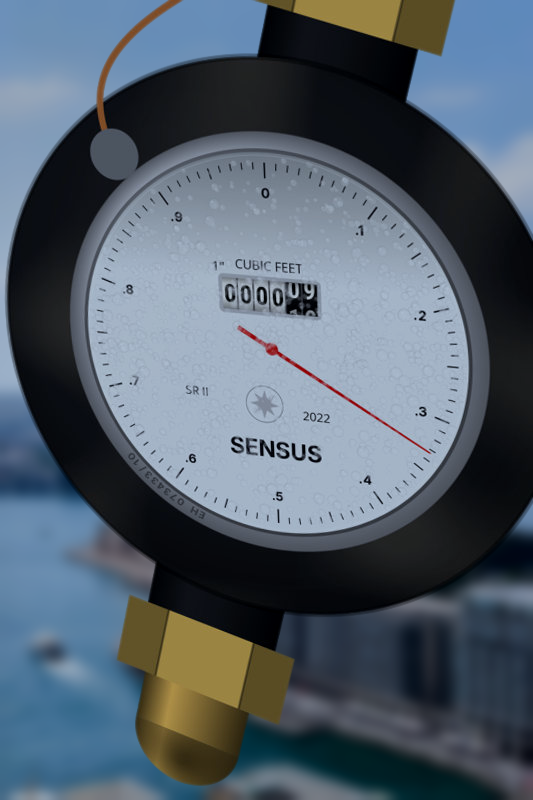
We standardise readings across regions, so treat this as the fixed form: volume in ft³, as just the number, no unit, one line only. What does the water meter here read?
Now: 9.33
